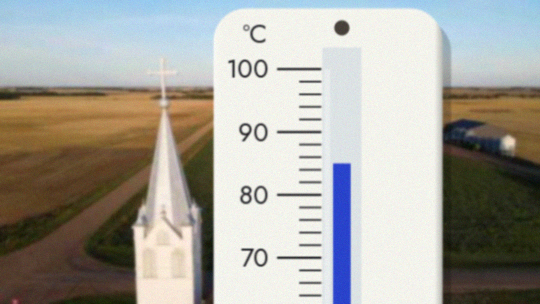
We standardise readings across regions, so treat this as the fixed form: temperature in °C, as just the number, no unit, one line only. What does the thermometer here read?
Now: 85
